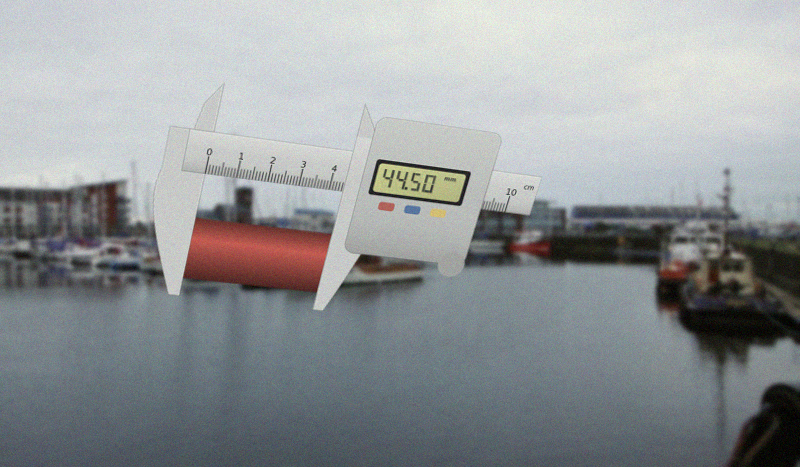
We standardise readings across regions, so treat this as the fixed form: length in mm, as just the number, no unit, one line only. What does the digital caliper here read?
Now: 44.50
